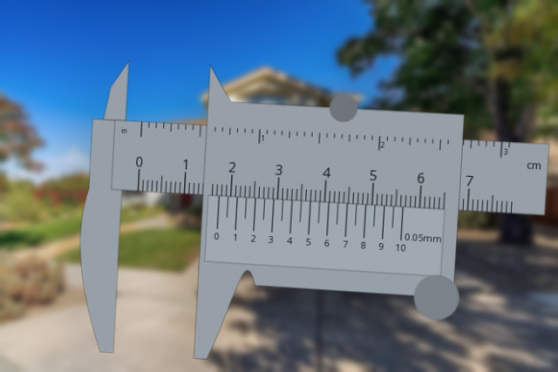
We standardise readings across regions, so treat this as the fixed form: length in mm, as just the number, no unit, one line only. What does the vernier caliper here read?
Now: 17.5
